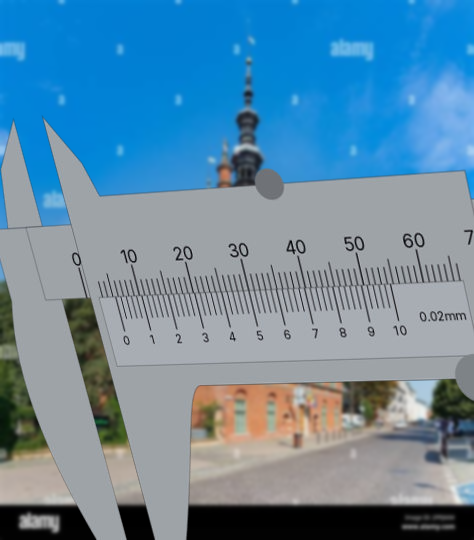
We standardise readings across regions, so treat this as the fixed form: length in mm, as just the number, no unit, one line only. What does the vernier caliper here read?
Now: 5.5
